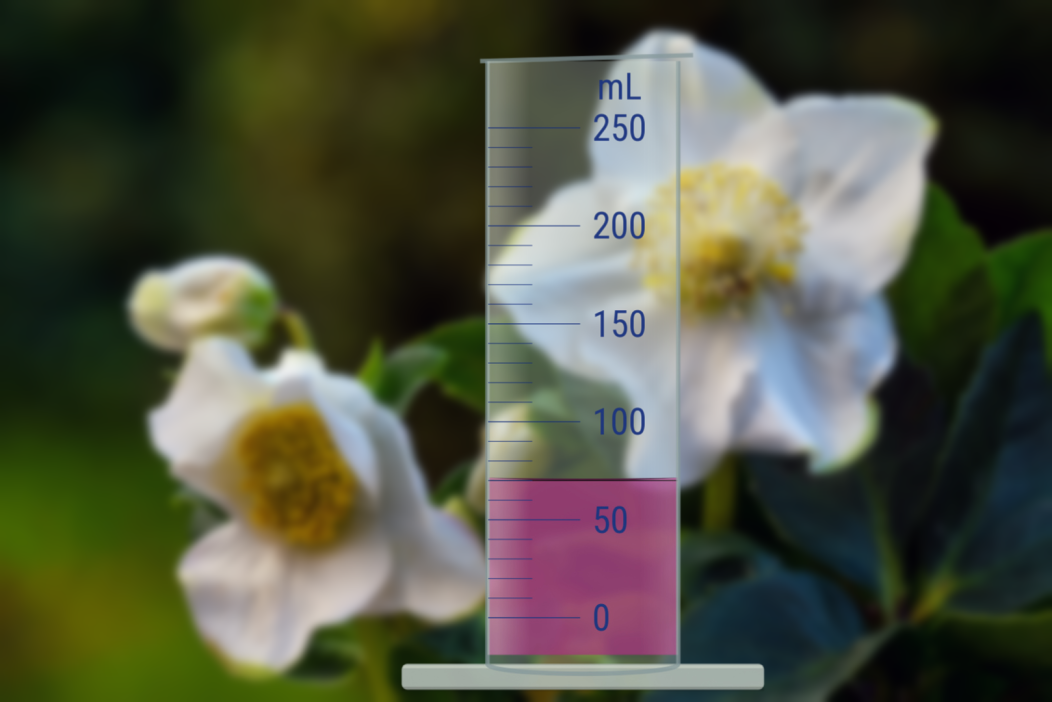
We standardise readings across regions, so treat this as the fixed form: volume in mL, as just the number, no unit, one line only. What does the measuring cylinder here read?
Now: 70
